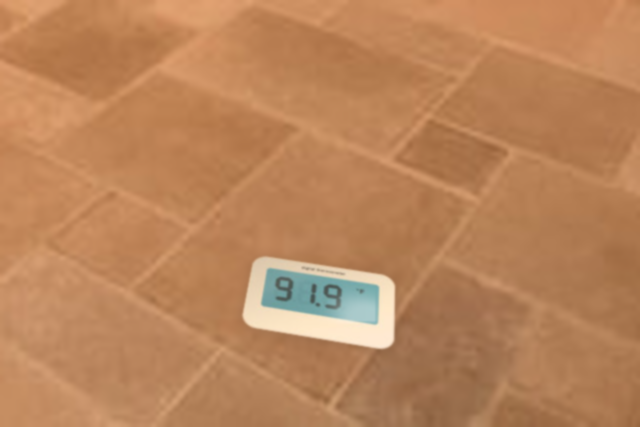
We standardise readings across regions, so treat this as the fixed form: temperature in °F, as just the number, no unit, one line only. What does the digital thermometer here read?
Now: 91.9
